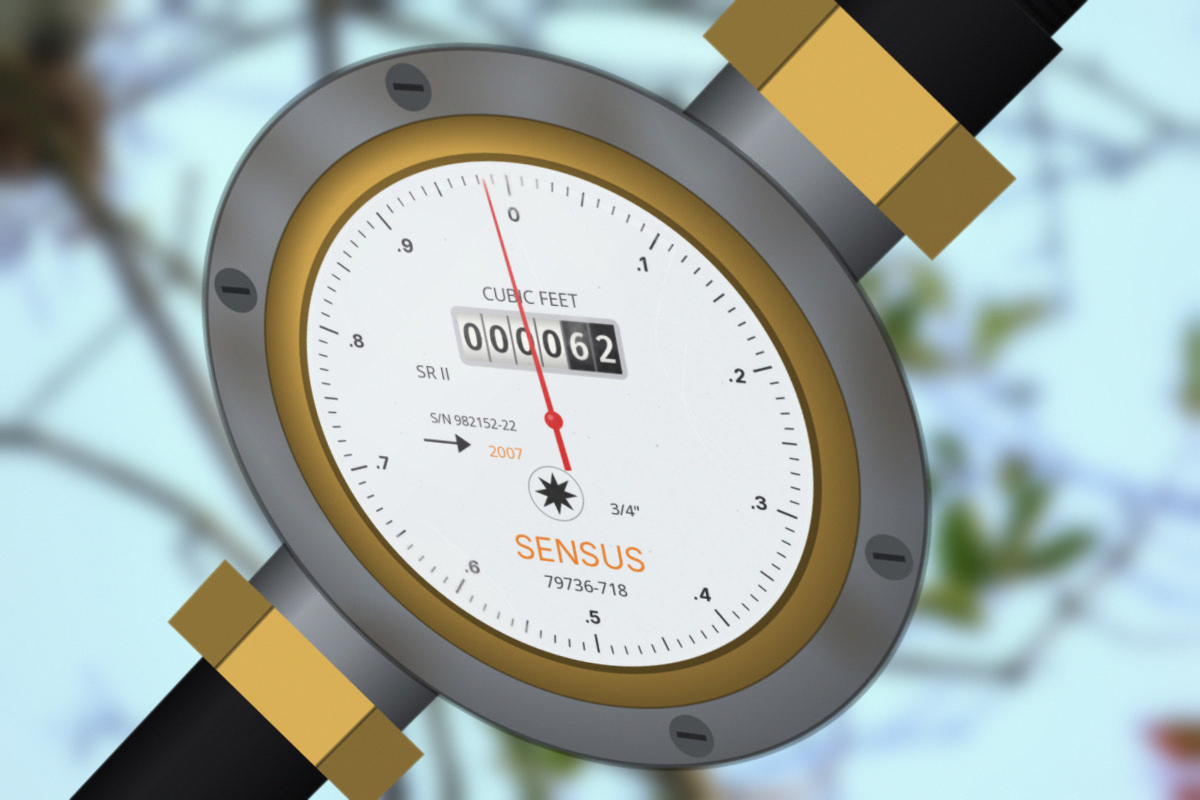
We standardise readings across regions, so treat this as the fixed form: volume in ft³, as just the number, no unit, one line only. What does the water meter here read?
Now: 61.98
